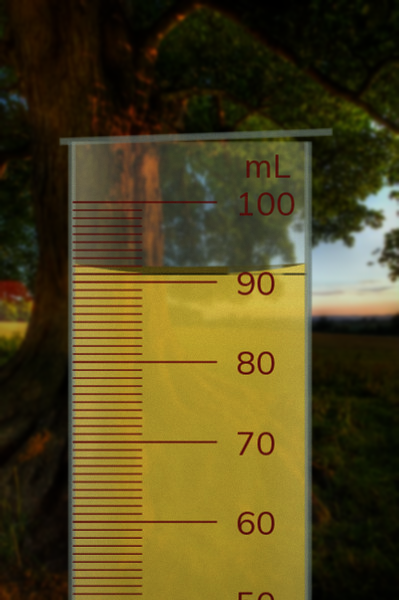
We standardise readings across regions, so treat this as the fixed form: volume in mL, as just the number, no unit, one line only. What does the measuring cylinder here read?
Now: 91
